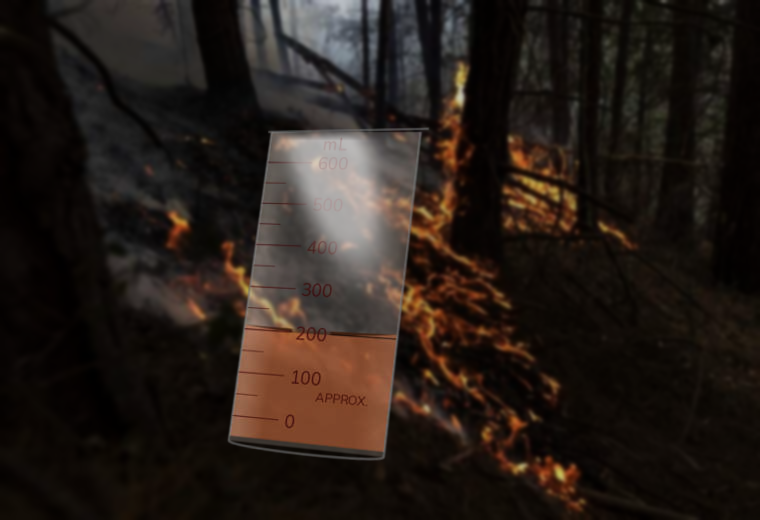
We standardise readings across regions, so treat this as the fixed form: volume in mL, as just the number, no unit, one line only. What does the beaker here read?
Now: 200
